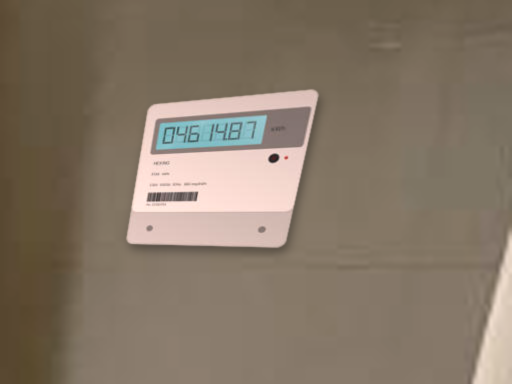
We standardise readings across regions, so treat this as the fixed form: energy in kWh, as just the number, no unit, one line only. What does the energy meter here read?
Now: 4614.87
